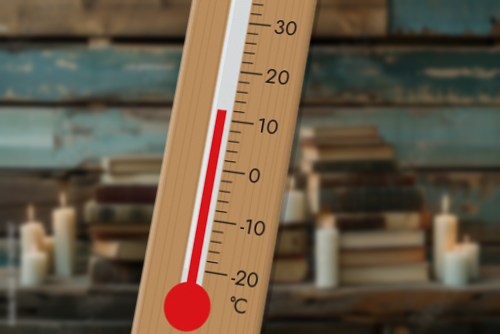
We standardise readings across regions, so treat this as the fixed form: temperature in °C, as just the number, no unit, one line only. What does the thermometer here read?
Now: 12
